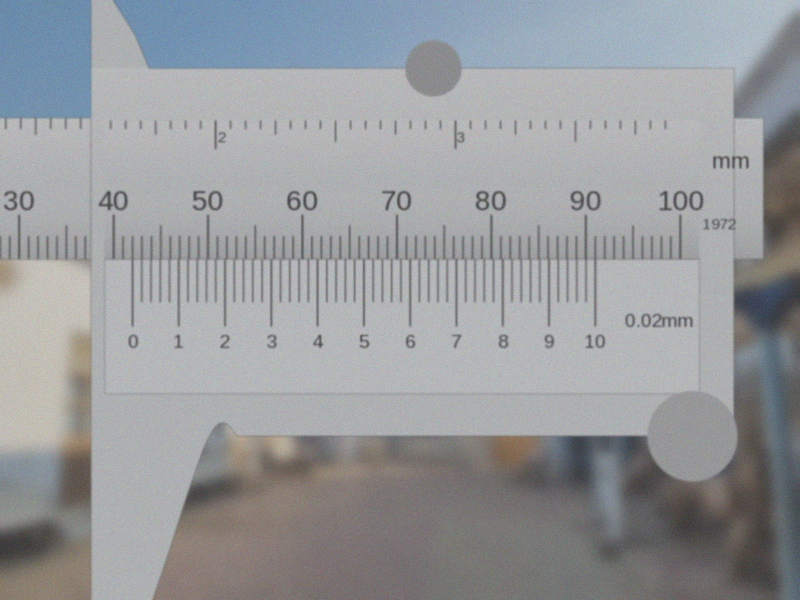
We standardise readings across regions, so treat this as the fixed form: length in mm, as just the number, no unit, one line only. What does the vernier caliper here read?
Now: 42.0
